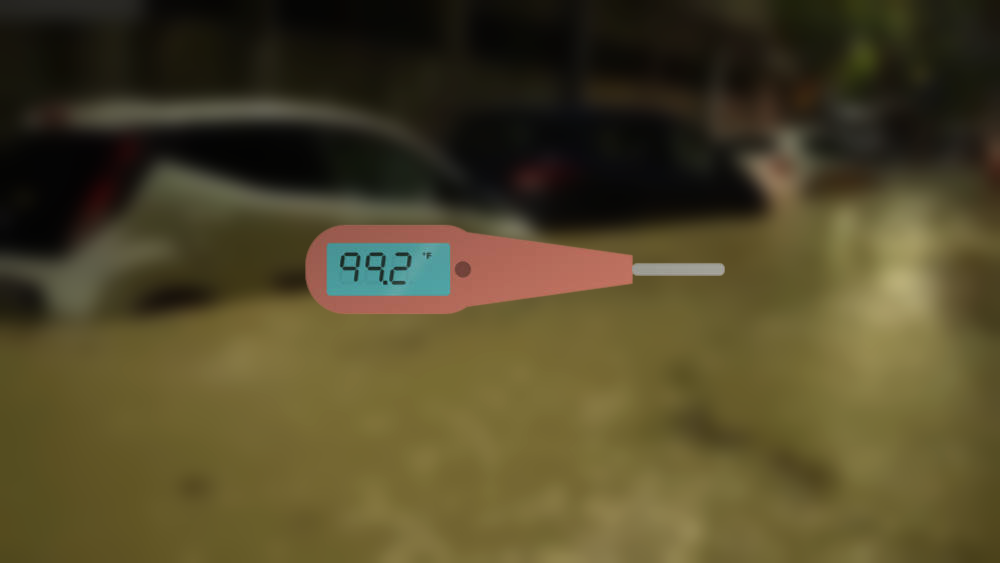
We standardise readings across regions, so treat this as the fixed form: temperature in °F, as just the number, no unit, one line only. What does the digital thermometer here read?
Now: 99.2
